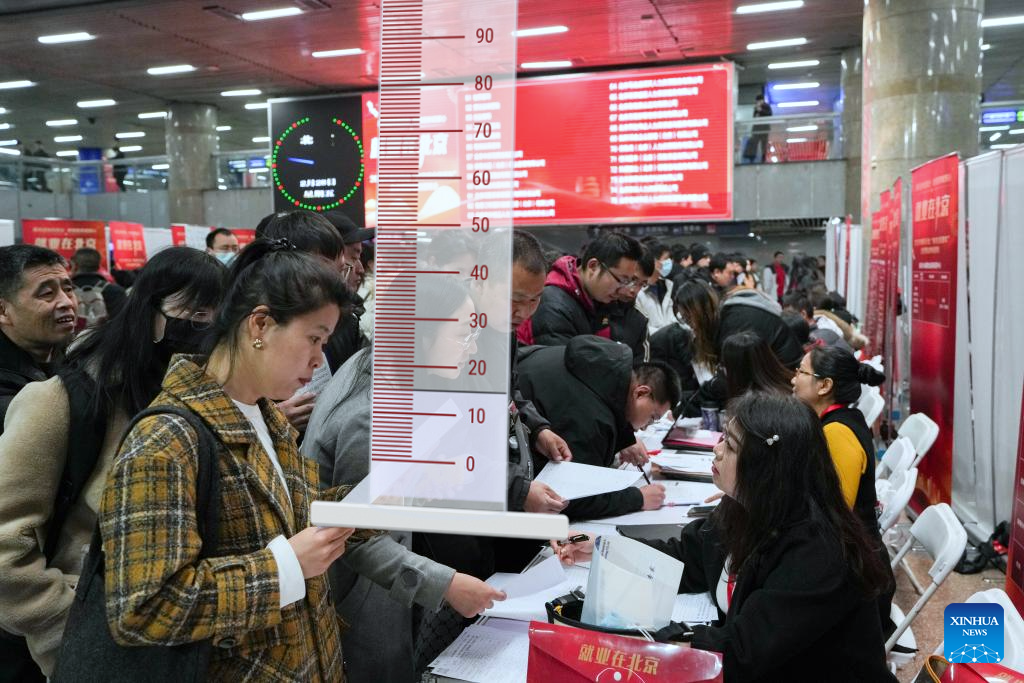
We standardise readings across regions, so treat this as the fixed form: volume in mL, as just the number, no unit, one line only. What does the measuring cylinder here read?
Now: 15
